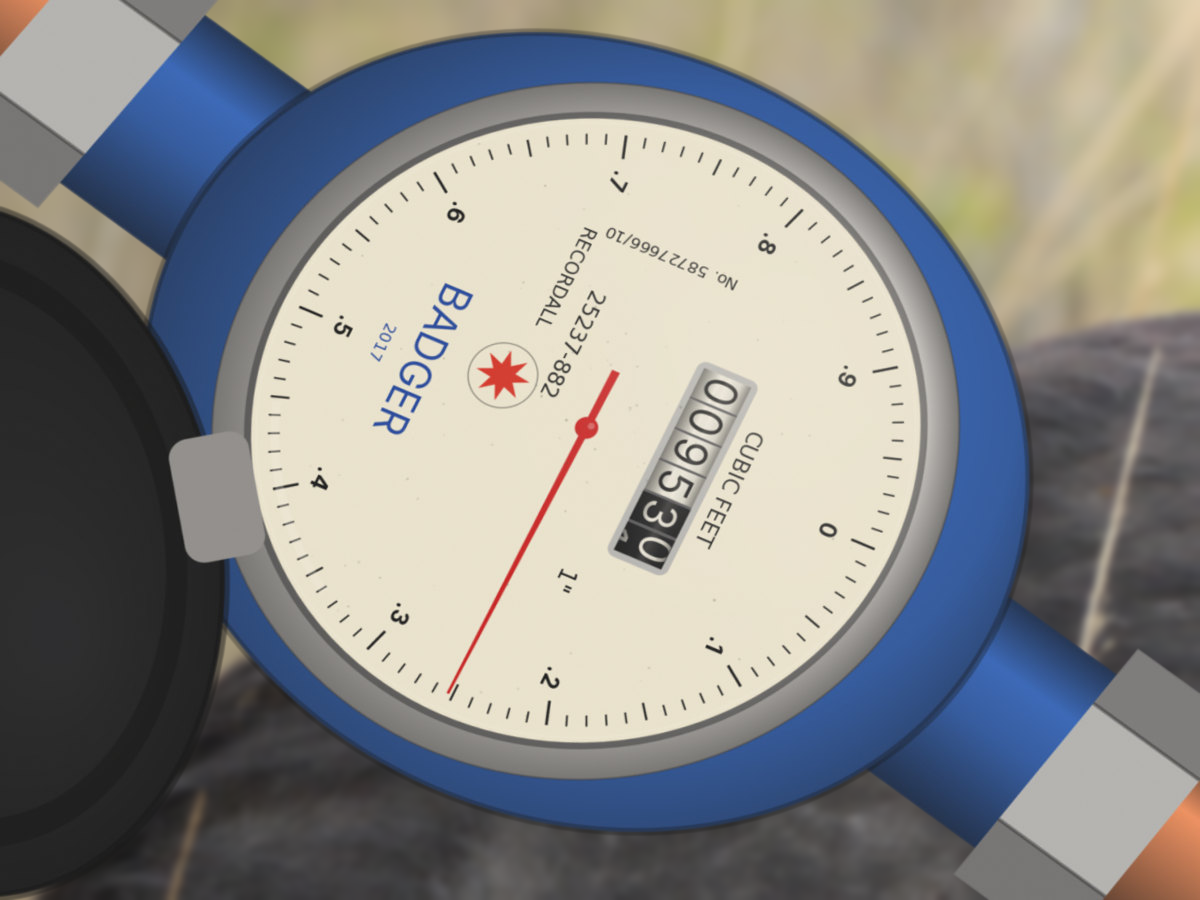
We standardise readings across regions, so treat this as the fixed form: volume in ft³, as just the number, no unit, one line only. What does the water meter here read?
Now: 9530.25
